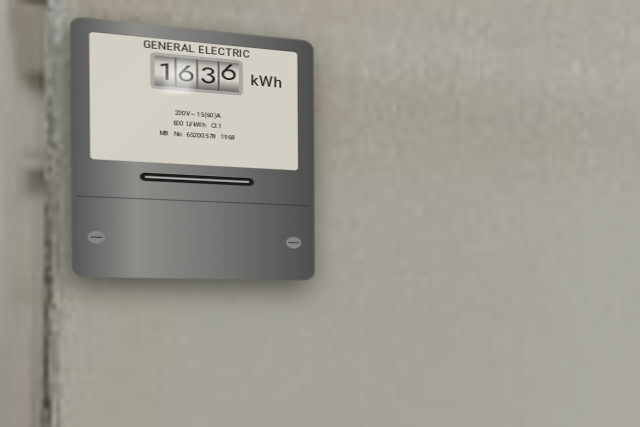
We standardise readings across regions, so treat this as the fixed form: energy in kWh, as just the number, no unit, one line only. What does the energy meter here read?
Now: 1636
